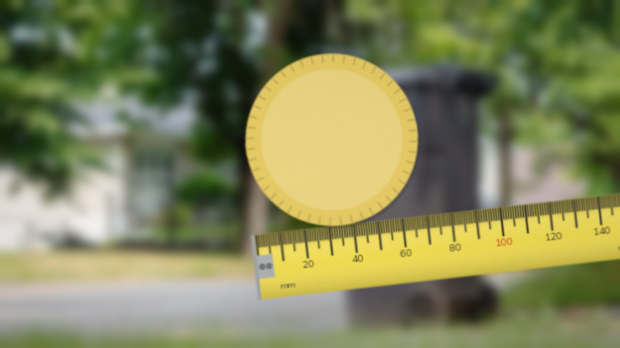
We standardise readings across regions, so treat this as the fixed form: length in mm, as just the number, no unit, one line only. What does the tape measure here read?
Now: 70
